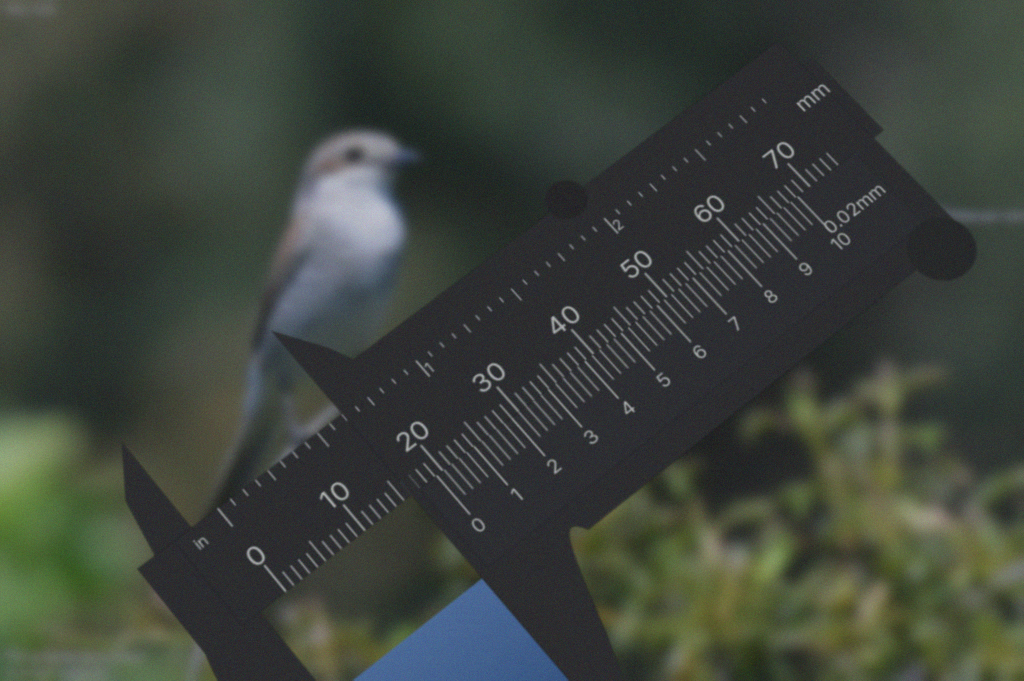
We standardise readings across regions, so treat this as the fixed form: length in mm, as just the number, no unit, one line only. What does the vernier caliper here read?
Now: 19.2
